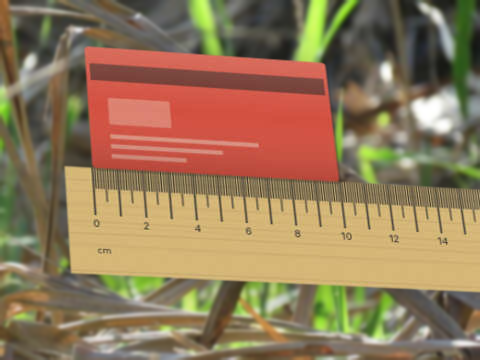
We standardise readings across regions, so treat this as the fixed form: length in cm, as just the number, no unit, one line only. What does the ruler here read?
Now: 10
